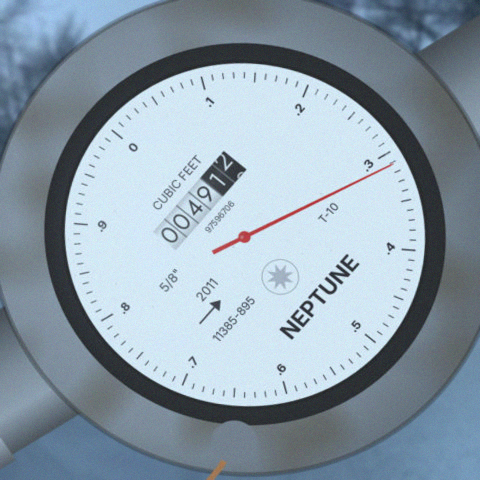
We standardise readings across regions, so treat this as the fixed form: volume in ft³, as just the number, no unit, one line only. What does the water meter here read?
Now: 4912.31
